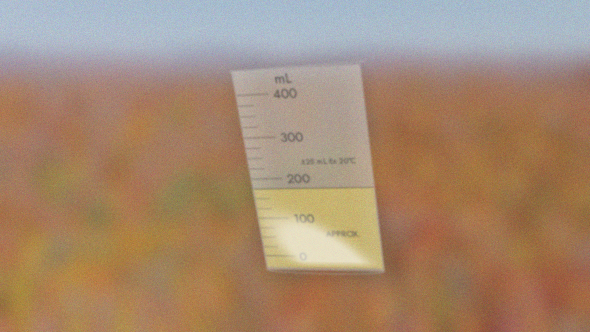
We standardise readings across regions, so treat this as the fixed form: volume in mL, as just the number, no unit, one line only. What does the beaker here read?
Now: 175
